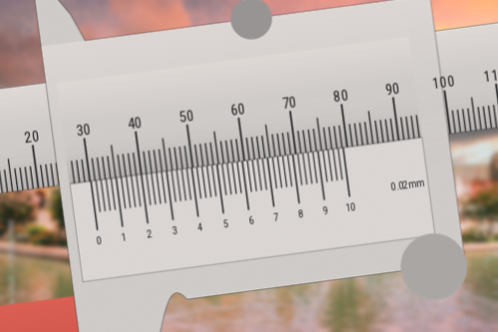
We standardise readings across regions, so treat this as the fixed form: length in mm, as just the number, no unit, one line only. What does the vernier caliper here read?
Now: 30.2
